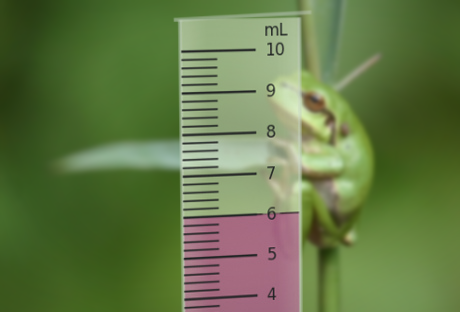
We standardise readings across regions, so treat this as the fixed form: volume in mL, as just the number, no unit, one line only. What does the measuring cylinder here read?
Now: 6
